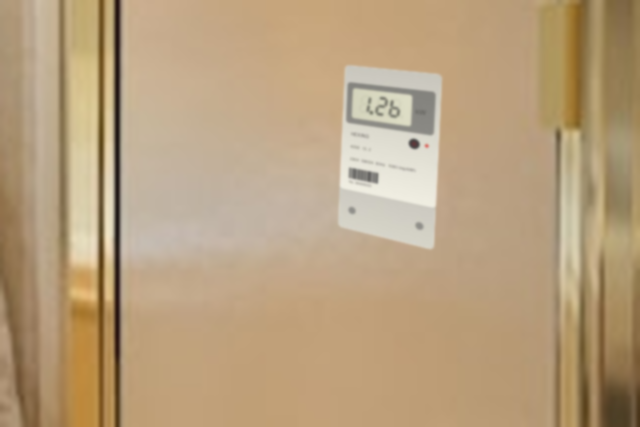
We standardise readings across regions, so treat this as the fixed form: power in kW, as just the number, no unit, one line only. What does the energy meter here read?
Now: 1.26
